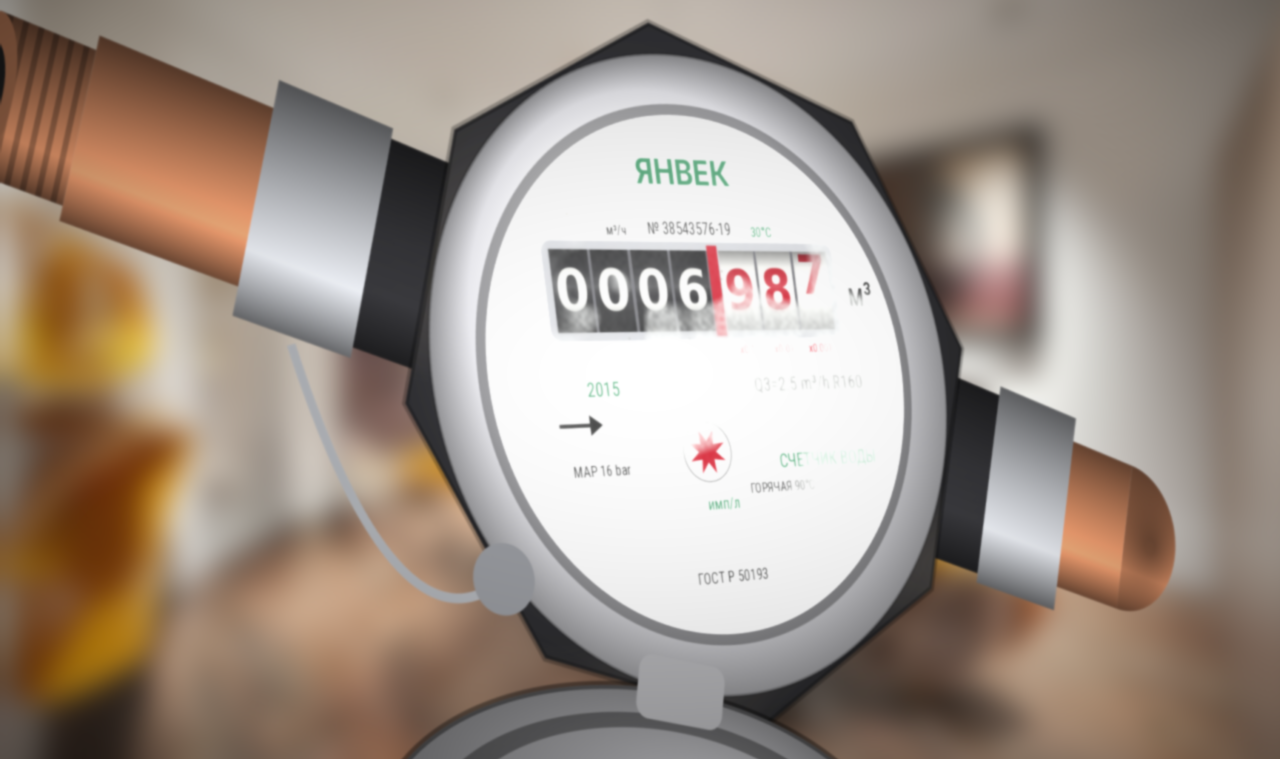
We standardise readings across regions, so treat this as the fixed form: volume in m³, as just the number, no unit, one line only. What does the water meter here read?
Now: 6.987
